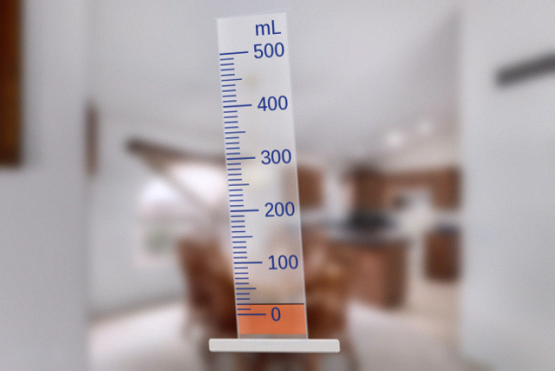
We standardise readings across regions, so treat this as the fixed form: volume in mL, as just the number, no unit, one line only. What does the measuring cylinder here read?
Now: 20
